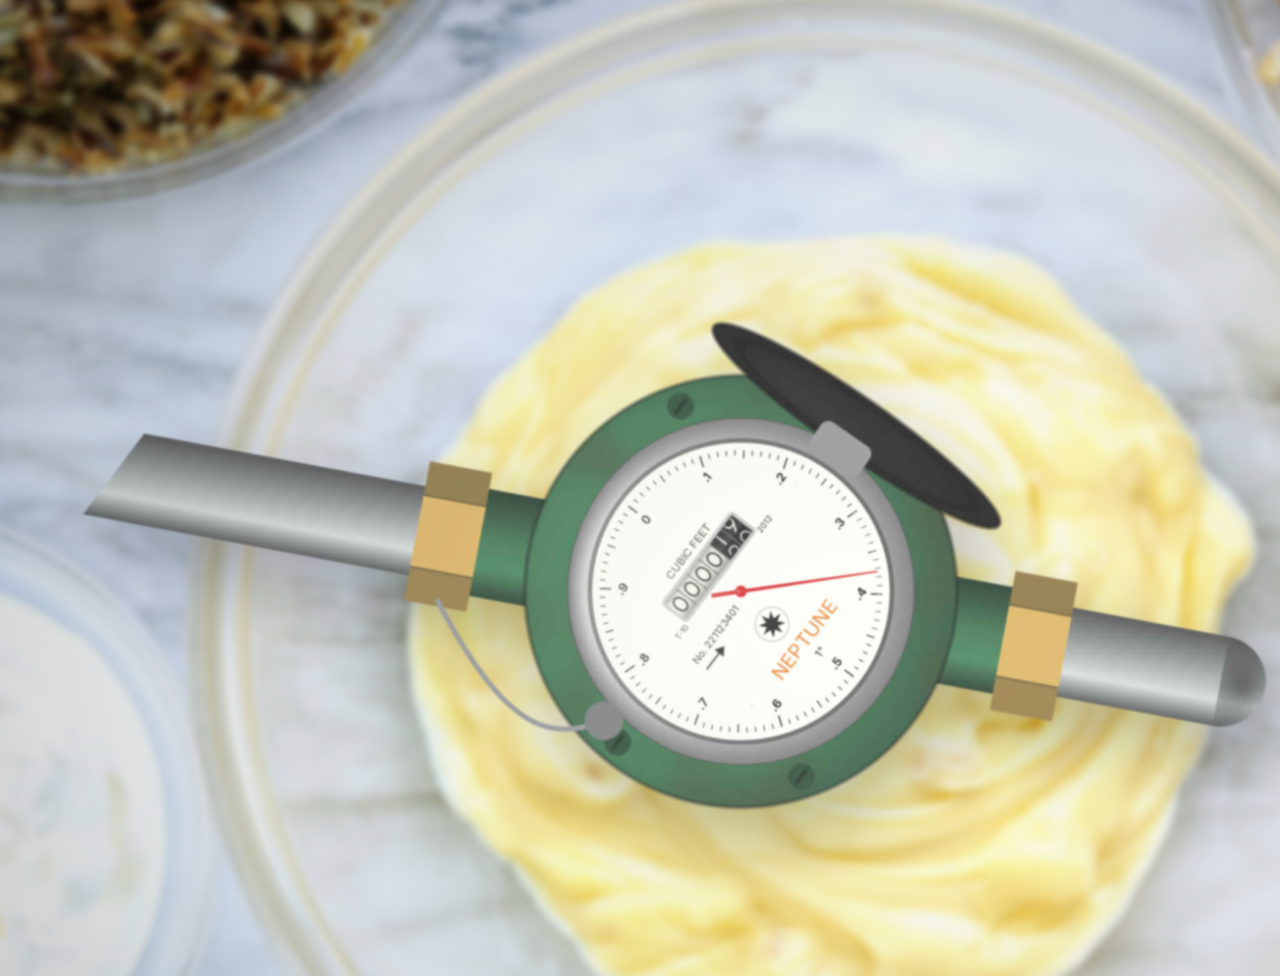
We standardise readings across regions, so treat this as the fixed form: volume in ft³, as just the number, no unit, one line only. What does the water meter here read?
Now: 19.37
